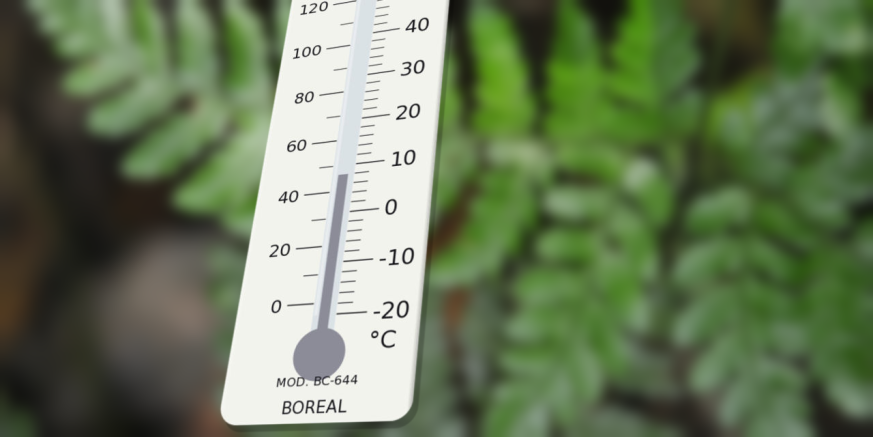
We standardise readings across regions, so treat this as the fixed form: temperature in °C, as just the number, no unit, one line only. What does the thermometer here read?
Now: 8
